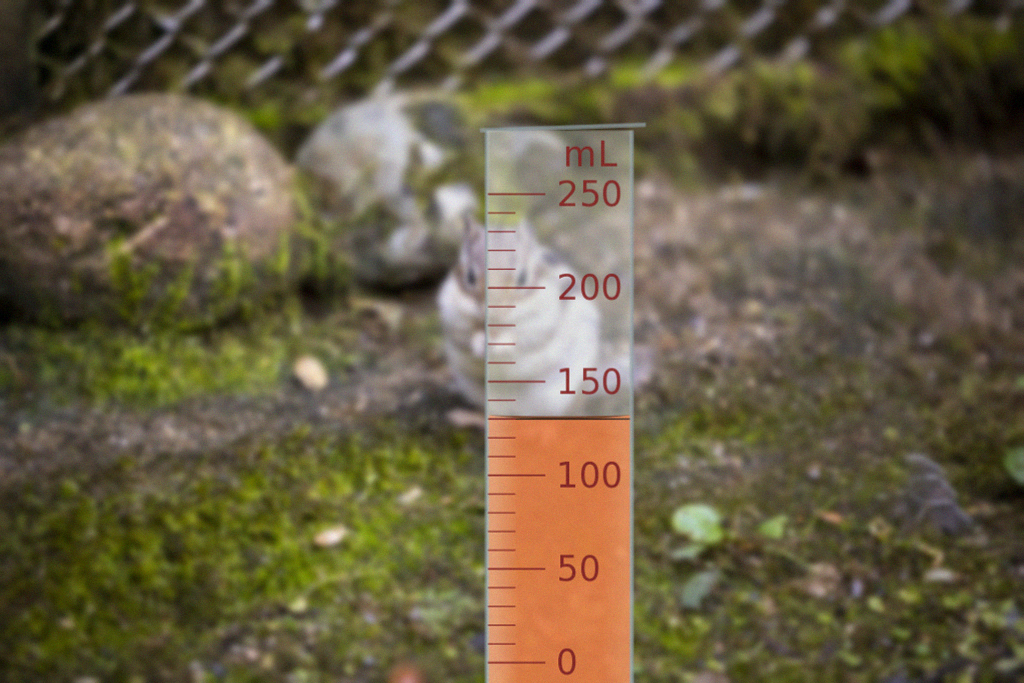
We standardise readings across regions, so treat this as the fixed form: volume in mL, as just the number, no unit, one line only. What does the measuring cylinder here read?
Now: 130
